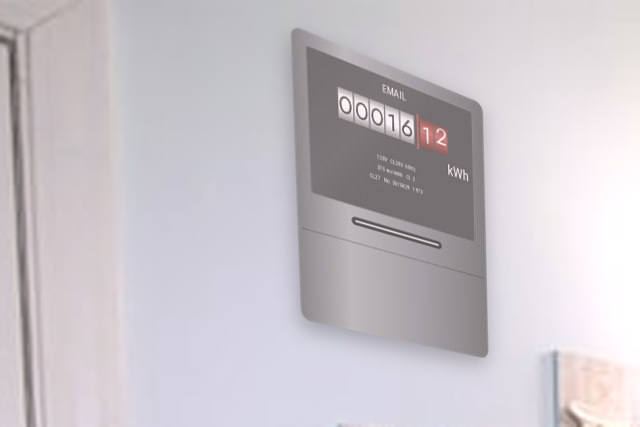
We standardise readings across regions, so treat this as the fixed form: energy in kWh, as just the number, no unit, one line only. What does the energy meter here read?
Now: 16.12
